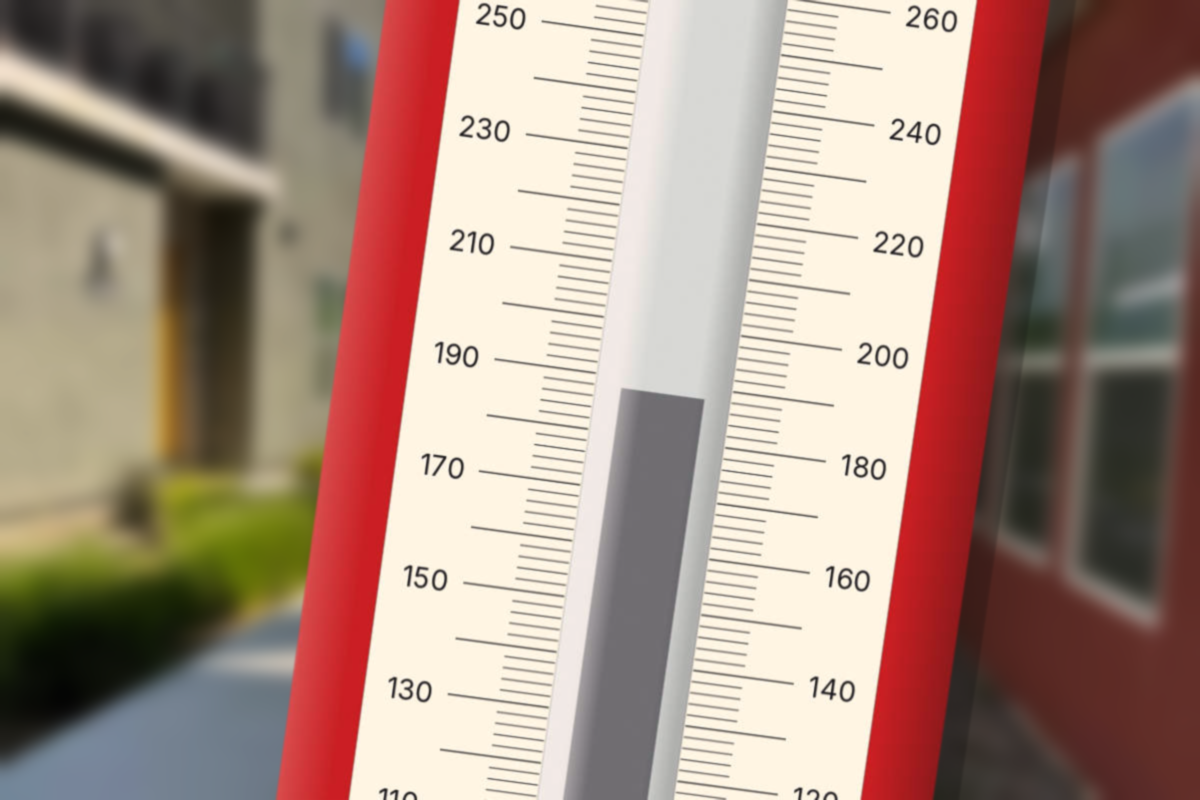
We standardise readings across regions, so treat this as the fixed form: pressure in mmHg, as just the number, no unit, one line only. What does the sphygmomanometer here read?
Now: 188
